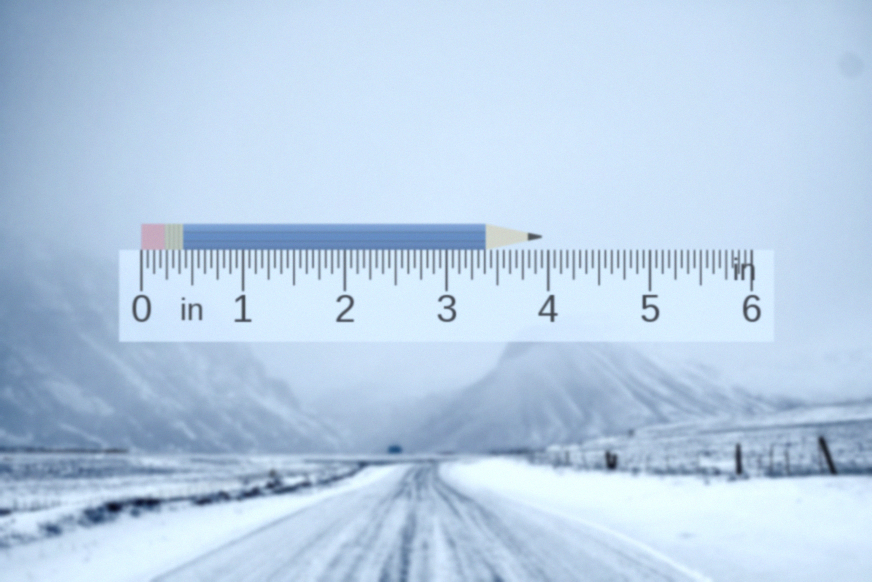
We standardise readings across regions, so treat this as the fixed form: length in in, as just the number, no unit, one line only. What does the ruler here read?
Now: 3.9375
